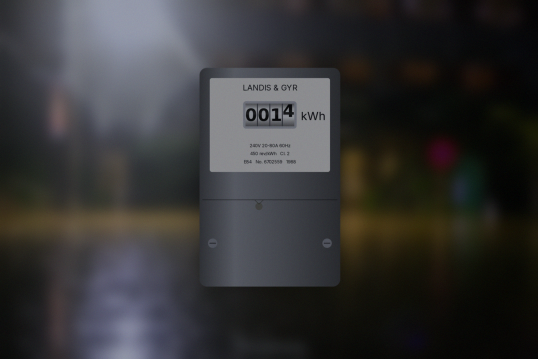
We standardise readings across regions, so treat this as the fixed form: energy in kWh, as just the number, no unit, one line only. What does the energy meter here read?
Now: 14
